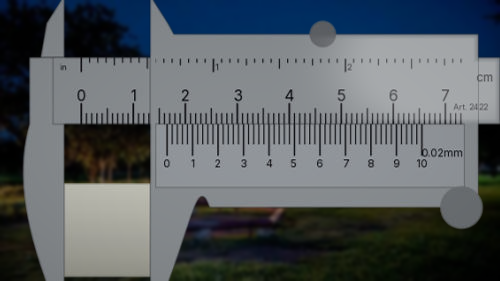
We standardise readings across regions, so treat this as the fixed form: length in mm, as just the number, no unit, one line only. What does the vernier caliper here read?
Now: 16.5
